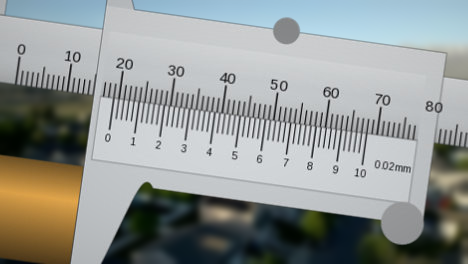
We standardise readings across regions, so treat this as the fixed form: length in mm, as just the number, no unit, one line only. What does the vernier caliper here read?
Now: 19.0
